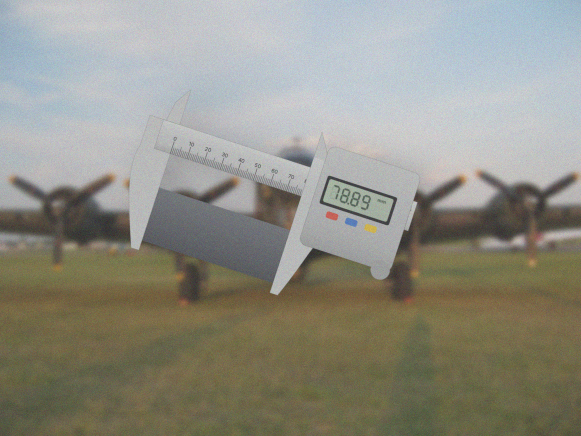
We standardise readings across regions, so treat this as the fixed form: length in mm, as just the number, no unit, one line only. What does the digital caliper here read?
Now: 78.89
